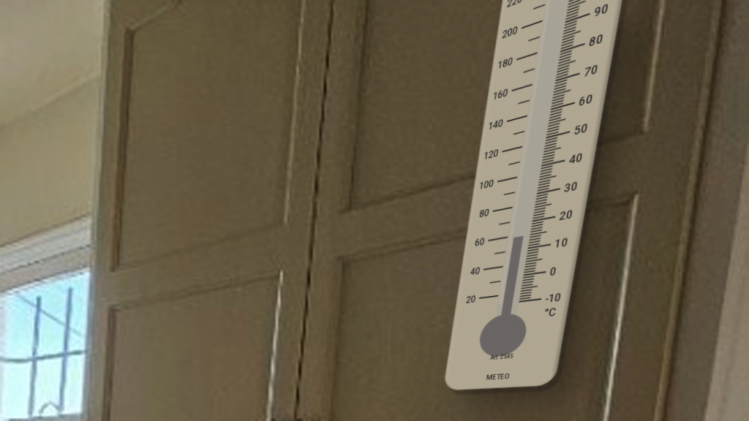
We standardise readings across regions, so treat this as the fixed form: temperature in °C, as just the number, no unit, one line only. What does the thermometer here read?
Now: 15
